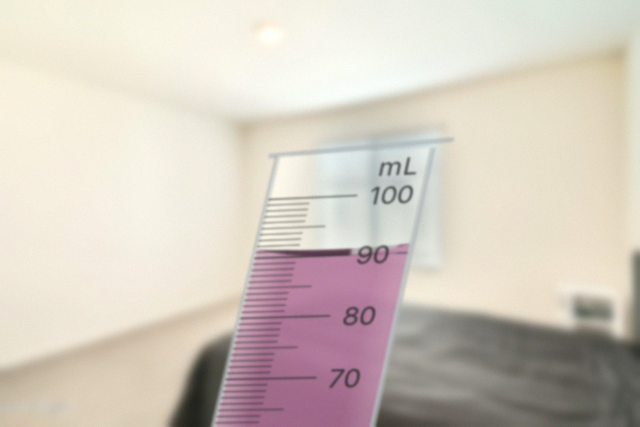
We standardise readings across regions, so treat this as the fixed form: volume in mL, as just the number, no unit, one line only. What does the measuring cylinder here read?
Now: 90
